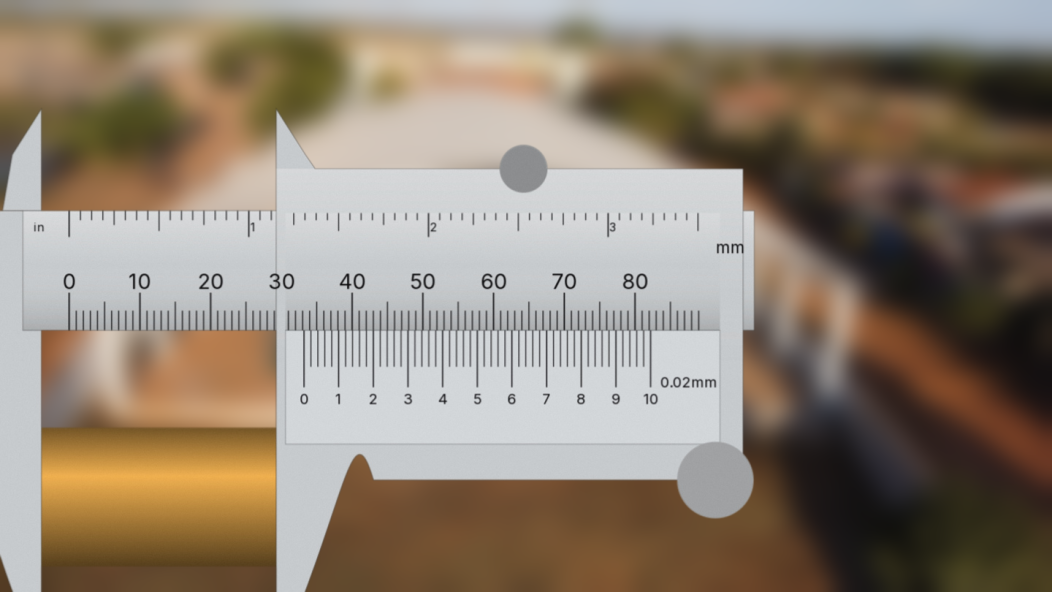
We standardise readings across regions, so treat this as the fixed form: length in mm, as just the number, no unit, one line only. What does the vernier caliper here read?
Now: 33.2
